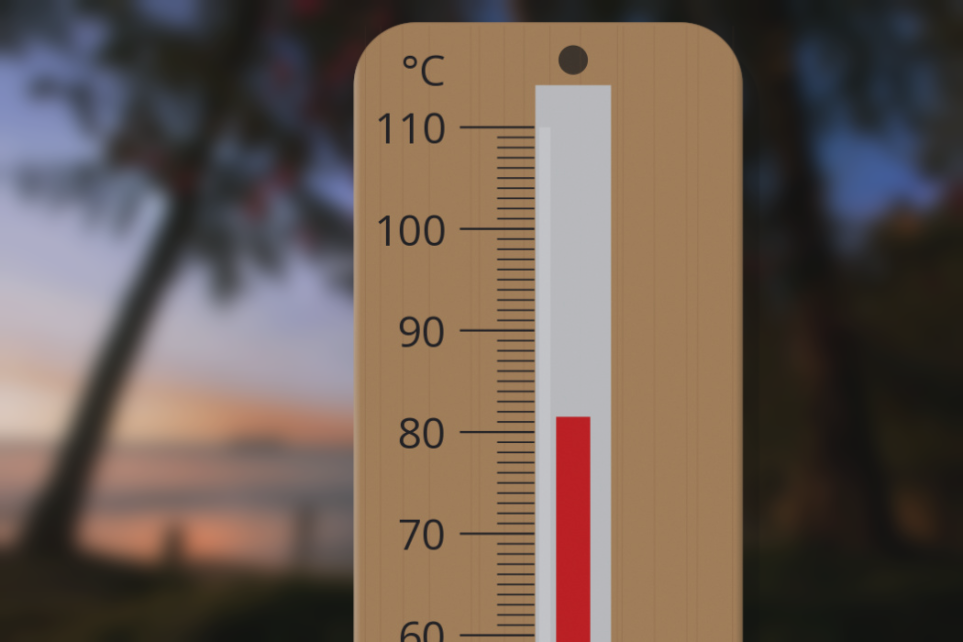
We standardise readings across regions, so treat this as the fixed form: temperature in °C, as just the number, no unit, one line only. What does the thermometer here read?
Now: 81.5
